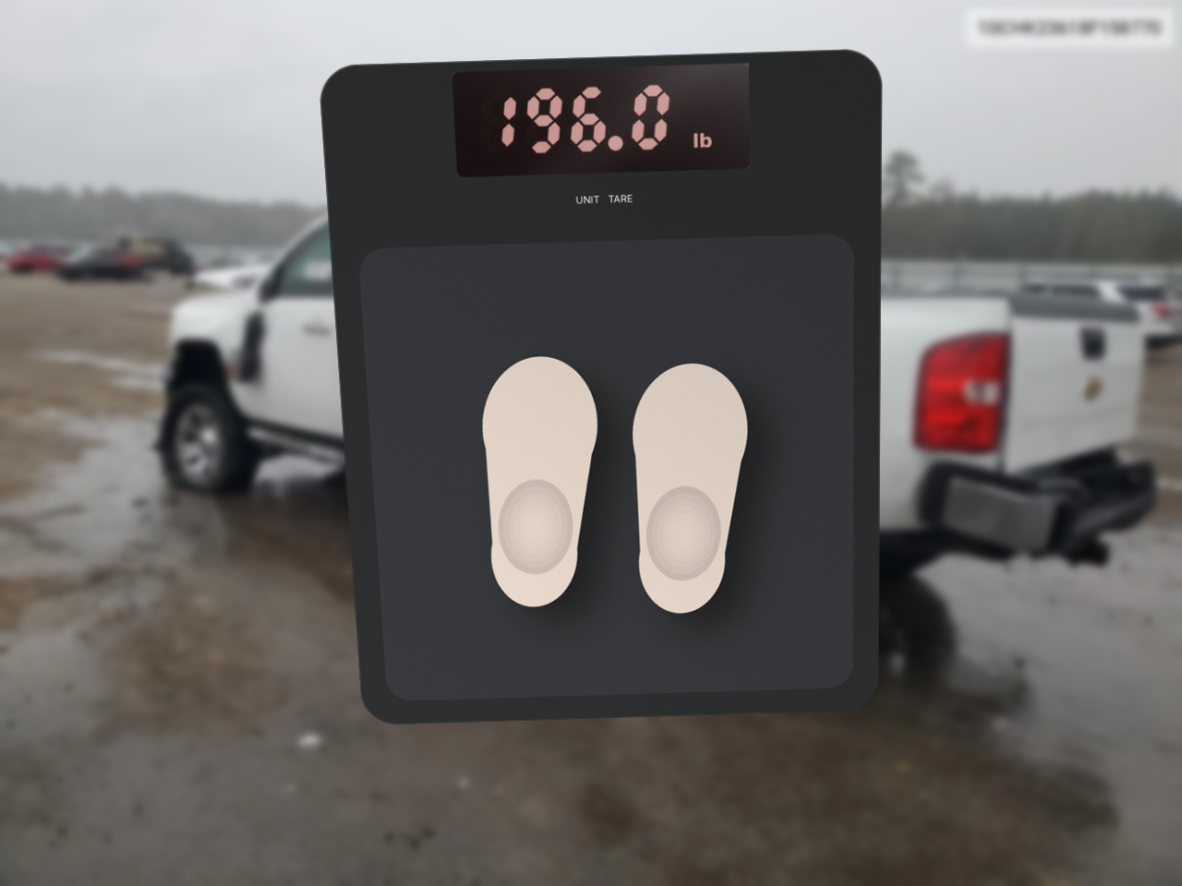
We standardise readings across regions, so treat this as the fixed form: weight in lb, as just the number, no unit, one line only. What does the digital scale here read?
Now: 196.0
